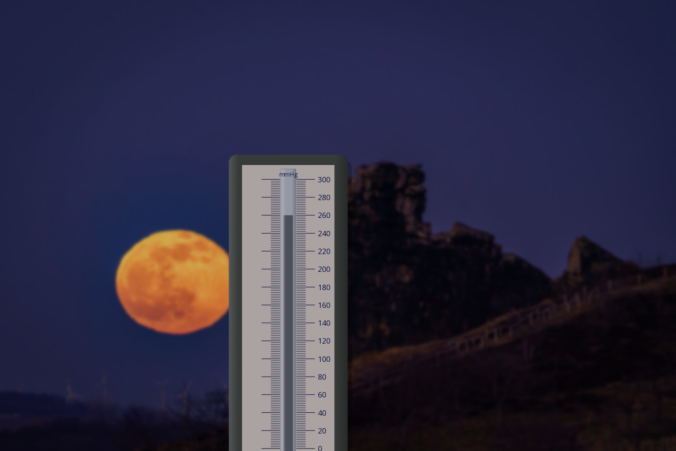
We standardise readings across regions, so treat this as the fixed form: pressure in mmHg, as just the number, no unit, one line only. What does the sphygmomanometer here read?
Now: 260
